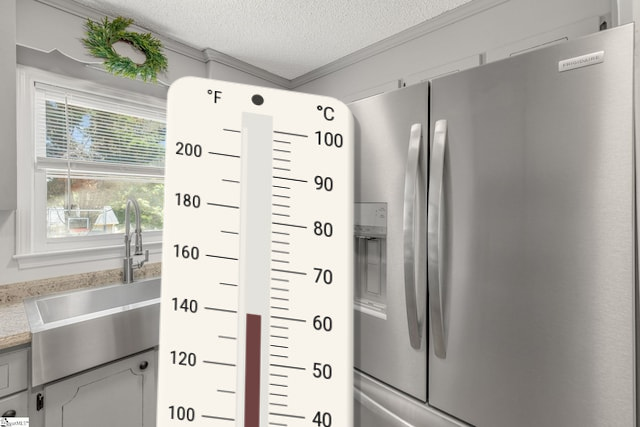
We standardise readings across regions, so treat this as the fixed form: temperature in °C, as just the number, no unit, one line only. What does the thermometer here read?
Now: 60
